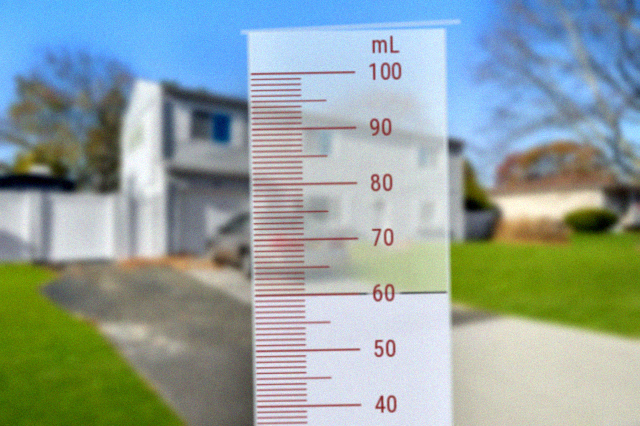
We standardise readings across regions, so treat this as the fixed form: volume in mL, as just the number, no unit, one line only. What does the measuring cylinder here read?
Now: 60
